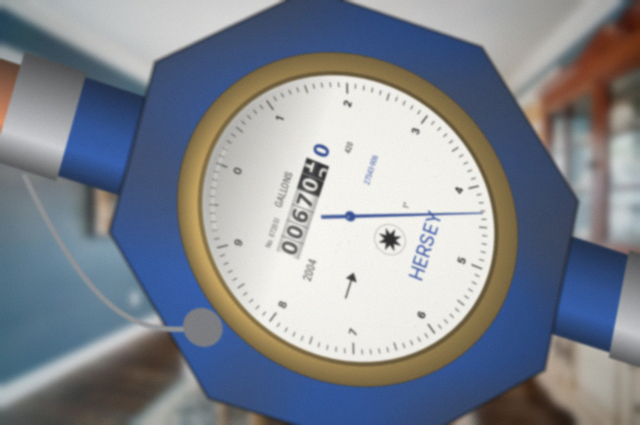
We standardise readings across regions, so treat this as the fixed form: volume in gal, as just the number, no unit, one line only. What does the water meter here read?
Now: 67014.3
